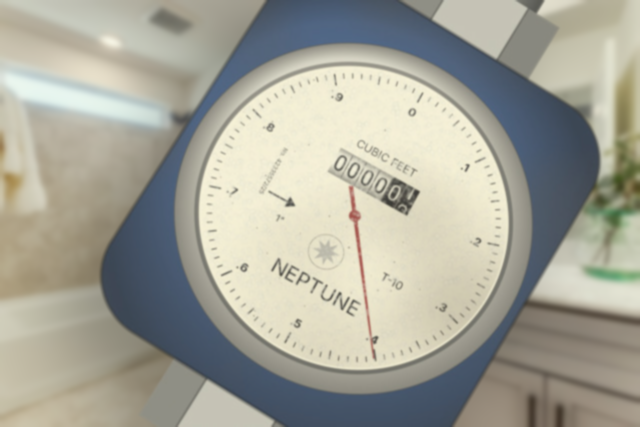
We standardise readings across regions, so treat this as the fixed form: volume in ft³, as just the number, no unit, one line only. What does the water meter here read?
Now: 1.40
